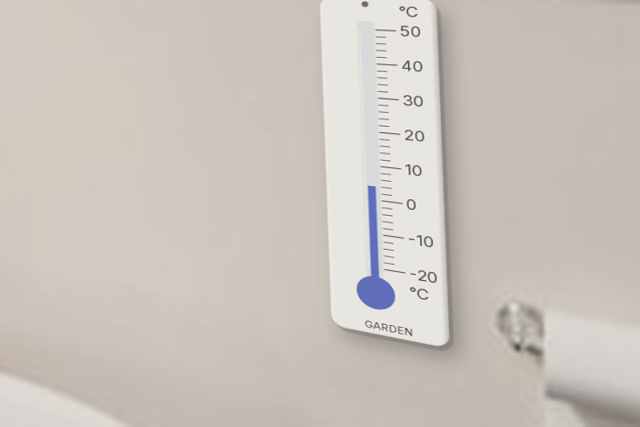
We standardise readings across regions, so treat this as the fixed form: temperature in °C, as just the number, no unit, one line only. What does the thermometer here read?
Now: 4
